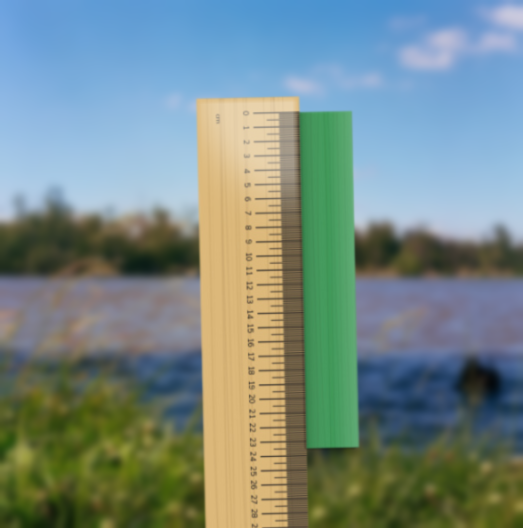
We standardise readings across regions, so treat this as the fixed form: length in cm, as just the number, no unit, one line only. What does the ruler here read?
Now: 23.5
